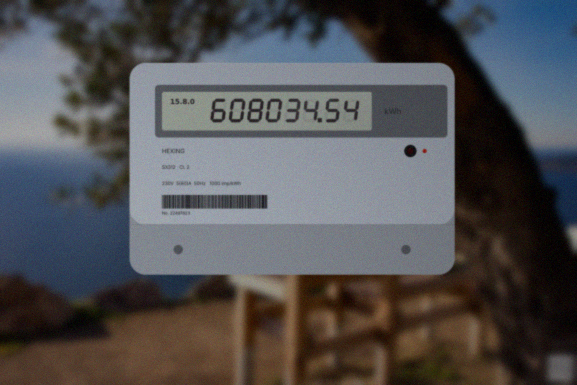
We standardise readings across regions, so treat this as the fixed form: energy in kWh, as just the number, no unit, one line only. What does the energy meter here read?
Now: 608034.54
